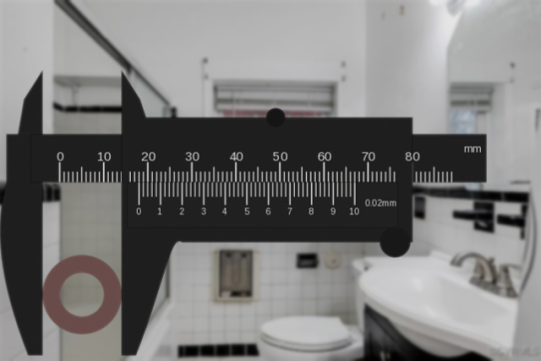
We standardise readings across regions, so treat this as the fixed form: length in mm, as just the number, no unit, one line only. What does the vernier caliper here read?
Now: 18.0
